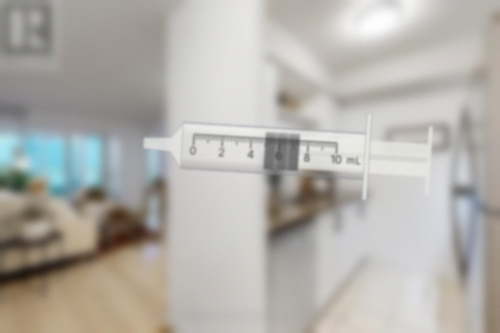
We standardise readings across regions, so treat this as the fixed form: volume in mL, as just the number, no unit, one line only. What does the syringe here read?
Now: 5
